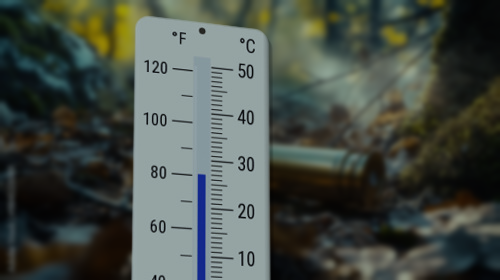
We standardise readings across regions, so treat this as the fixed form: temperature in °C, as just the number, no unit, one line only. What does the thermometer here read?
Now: 27
